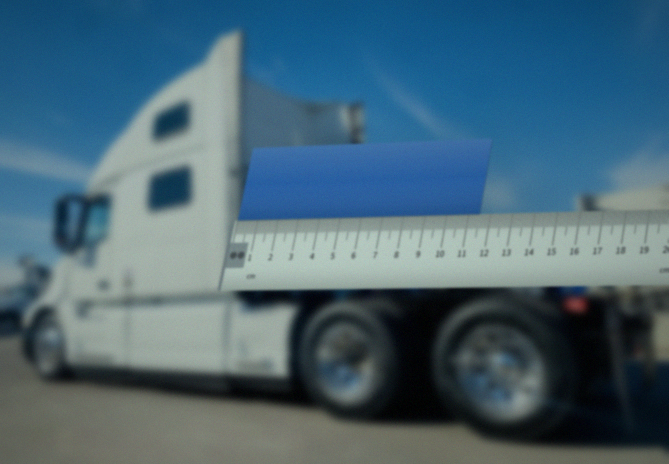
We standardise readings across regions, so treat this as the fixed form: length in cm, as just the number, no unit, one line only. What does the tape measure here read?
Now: 11.5
